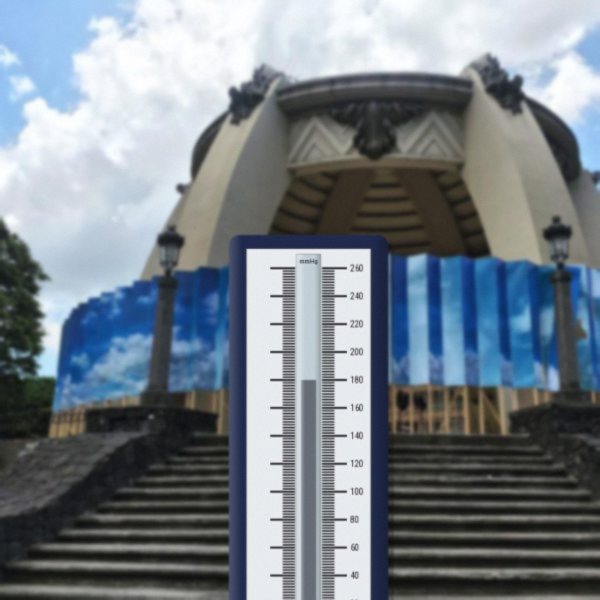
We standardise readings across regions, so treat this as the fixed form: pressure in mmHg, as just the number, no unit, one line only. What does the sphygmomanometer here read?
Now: 180
